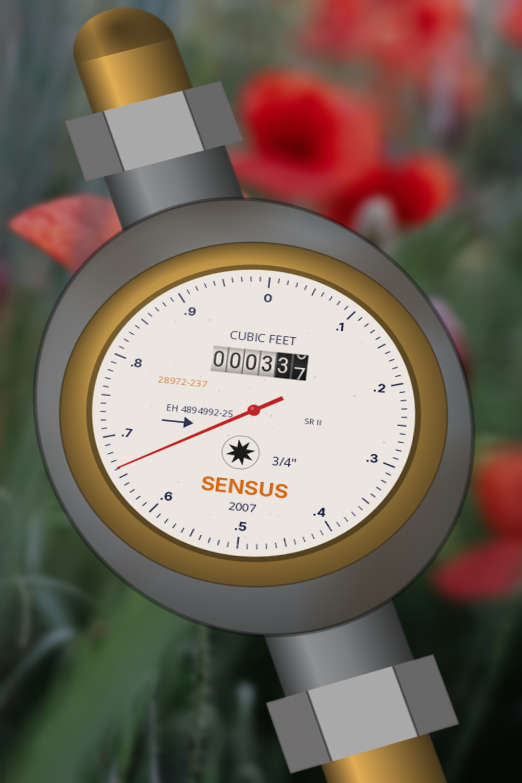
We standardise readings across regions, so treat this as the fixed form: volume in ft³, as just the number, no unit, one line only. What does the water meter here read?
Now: 336.66
